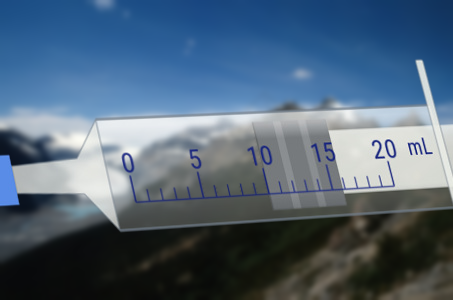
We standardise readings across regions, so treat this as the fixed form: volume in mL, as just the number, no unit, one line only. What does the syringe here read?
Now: 10
